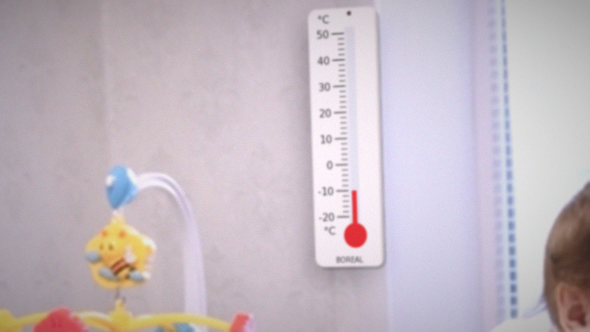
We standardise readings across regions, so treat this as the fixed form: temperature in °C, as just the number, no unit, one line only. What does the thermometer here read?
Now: -10
